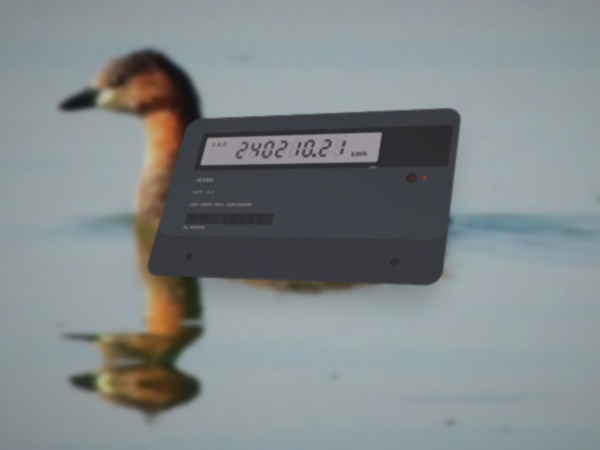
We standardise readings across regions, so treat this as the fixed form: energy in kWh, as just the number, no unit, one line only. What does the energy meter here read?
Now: 240210.21
